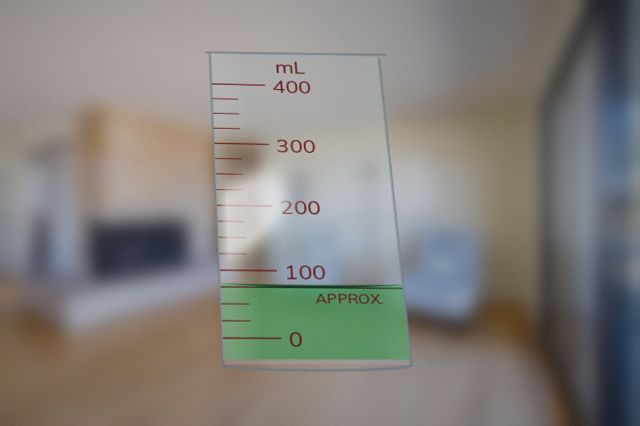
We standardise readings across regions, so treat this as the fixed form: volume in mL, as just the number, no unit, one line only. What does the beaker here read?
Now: 75
